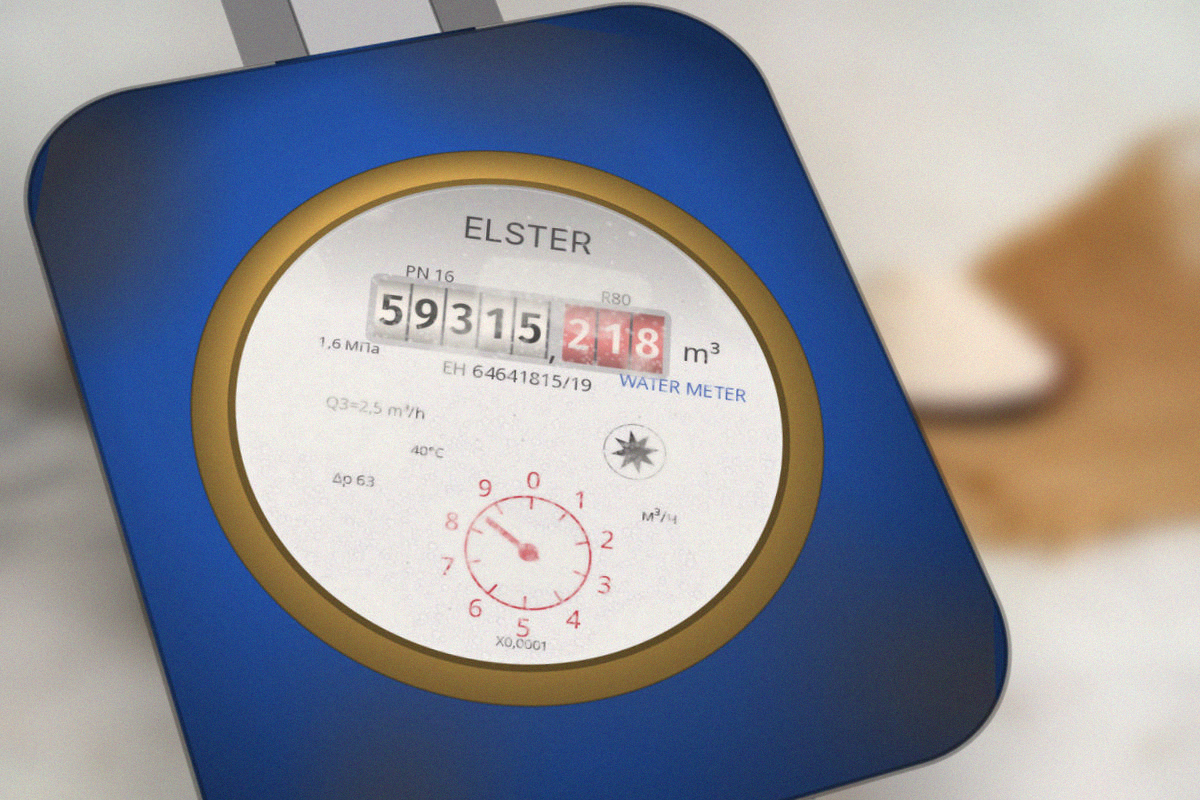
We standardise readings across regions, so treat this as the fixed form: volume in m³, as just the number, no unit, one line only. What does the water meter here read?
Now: 59315.2188
